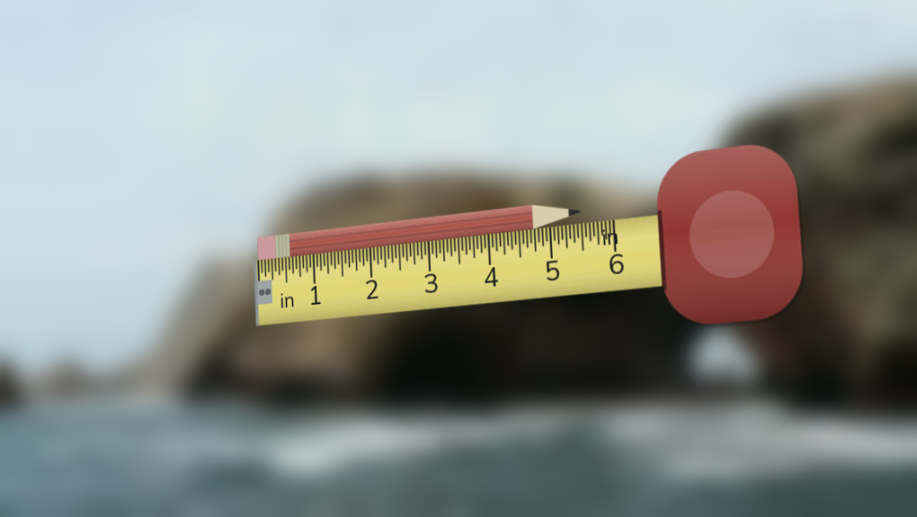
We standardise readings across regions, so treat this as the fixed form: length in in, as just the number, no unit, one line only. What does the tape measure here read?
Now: 5.5
